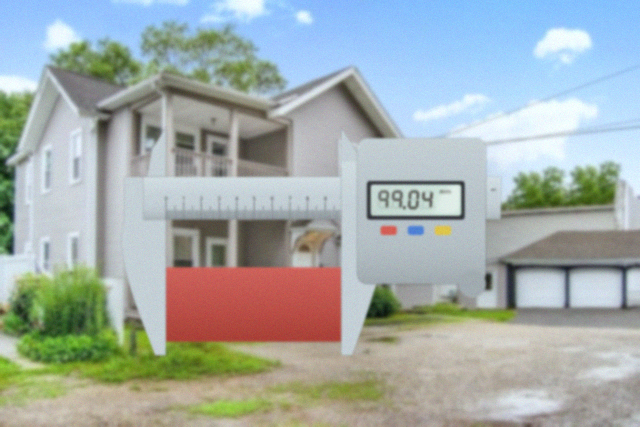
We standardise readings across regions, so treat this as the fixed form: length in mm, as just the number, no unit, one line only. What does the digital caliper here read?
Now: 99.04
